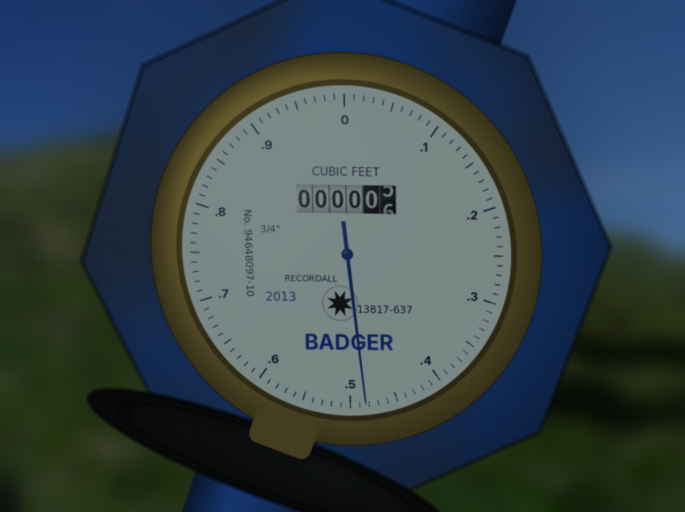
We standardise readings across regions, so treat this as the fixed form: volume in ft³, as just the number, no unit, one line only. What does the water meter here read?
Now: 5.48
